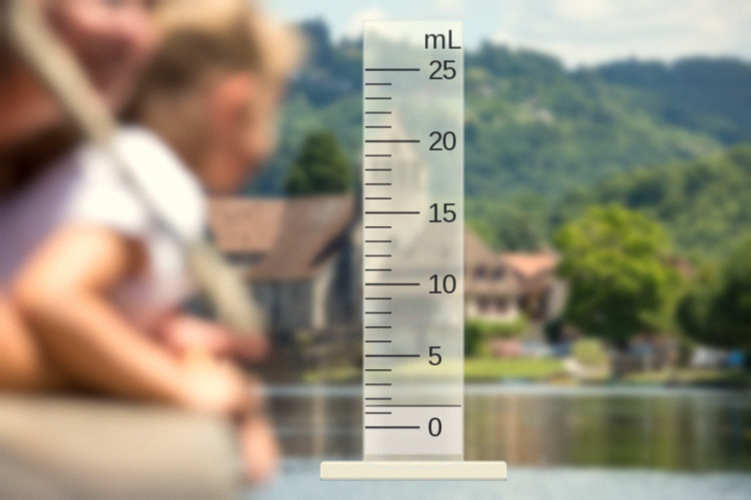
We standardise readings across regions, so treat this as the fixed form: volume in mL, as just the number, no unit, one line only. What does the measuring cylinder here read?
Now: 1.5
